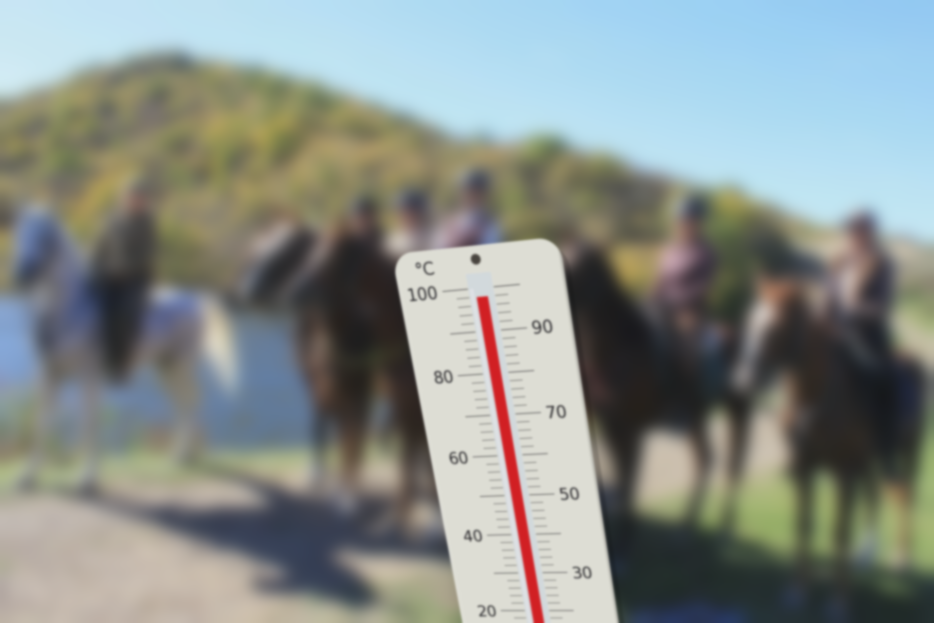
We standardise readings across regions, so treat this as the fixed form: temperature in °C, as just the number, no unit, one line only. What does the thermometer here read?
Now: 98
